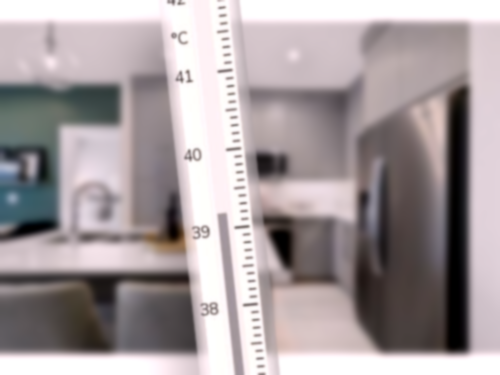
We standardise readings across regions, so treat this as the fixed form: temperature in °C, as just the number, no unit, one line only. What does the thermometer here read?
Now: 39.2
